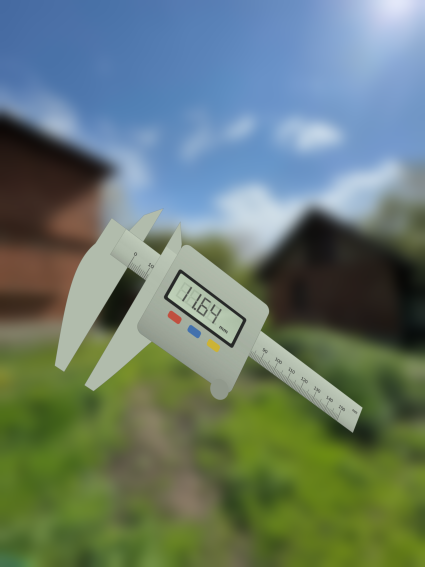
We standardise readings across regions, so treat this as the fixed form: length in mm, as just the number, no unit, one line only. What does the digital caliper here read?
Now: 11.64
